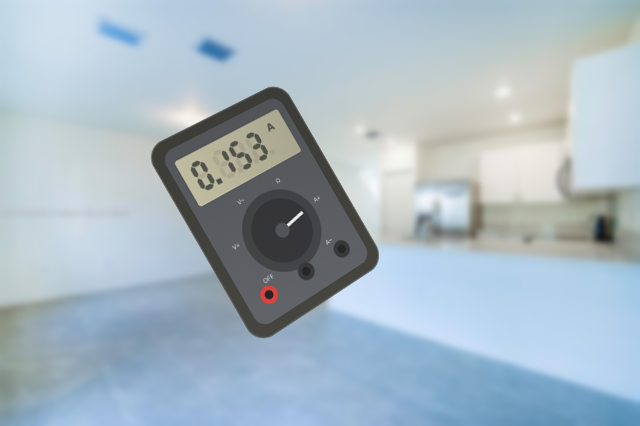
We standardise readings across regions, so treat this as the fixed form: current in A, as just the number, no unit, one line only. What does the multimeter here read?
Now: 0.153
